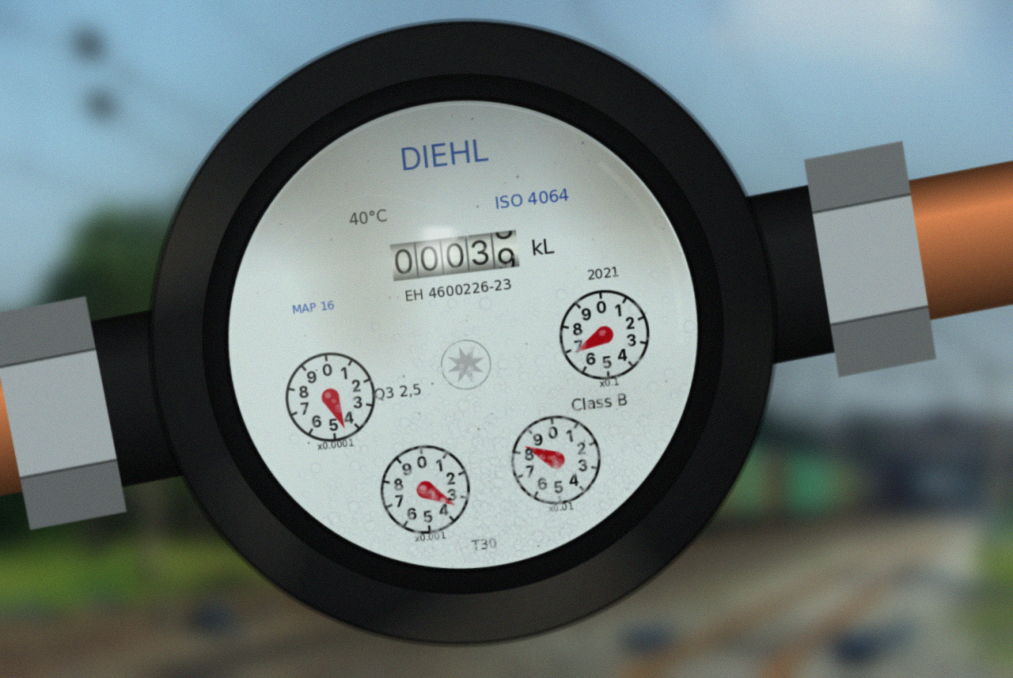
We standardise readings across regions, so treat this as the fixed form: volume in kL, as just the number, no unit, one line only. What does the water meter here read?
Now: 38.6834
